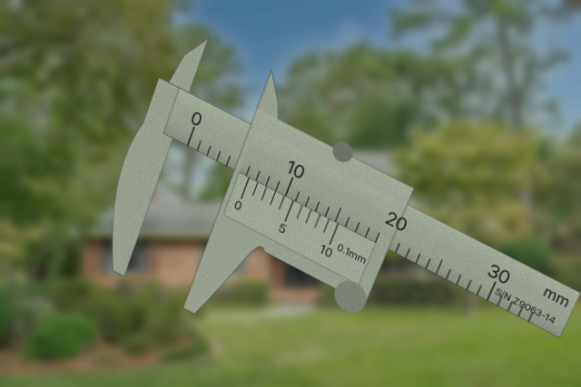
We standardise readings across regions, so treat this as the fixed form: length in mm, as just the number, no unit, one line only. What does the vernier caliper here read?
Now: 6.3
